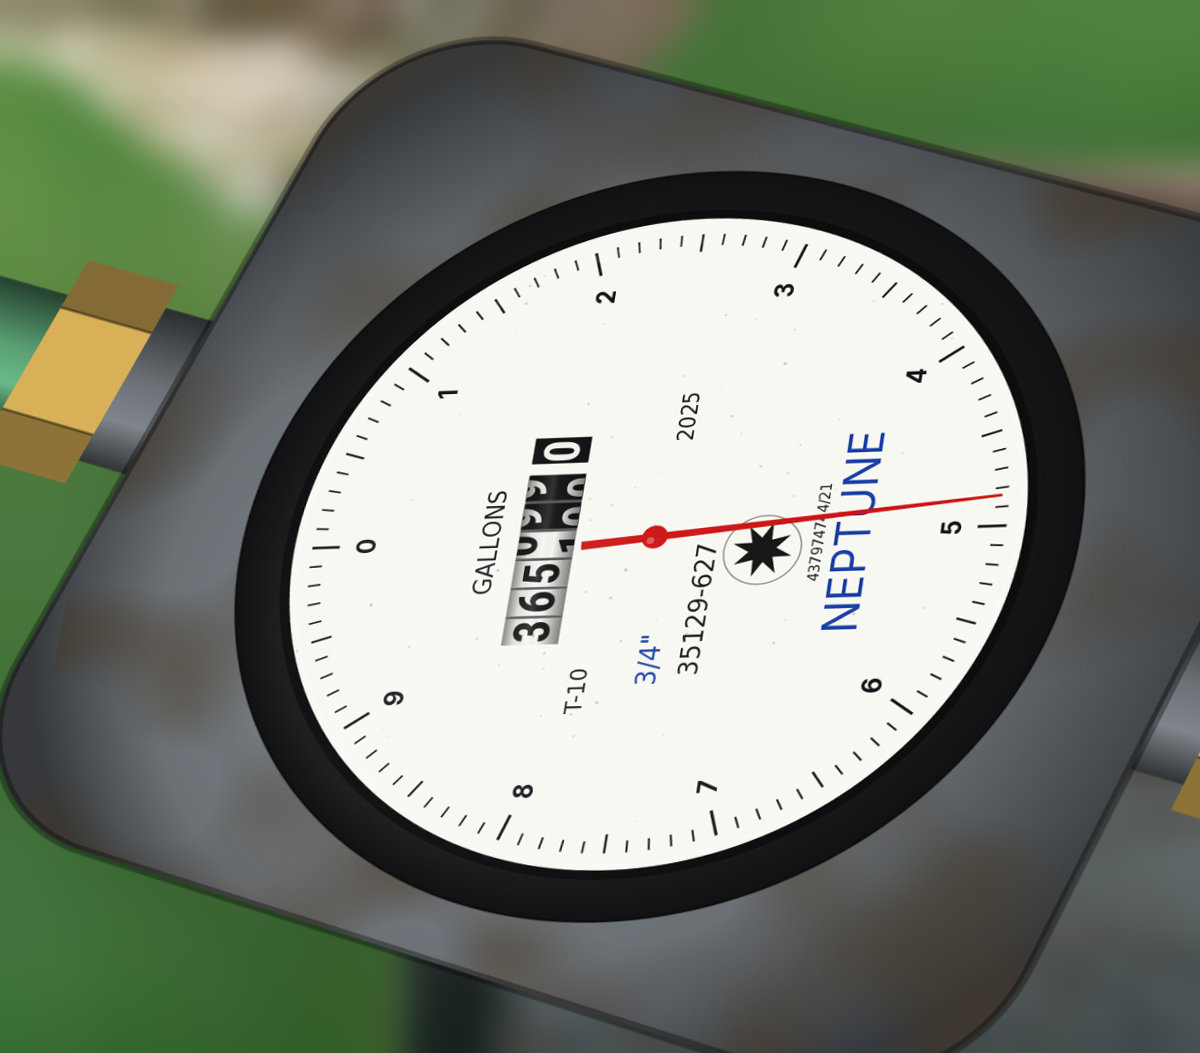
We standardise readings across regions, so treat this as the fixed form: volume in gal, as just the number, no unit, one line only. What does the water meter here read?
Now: 3650994.8
